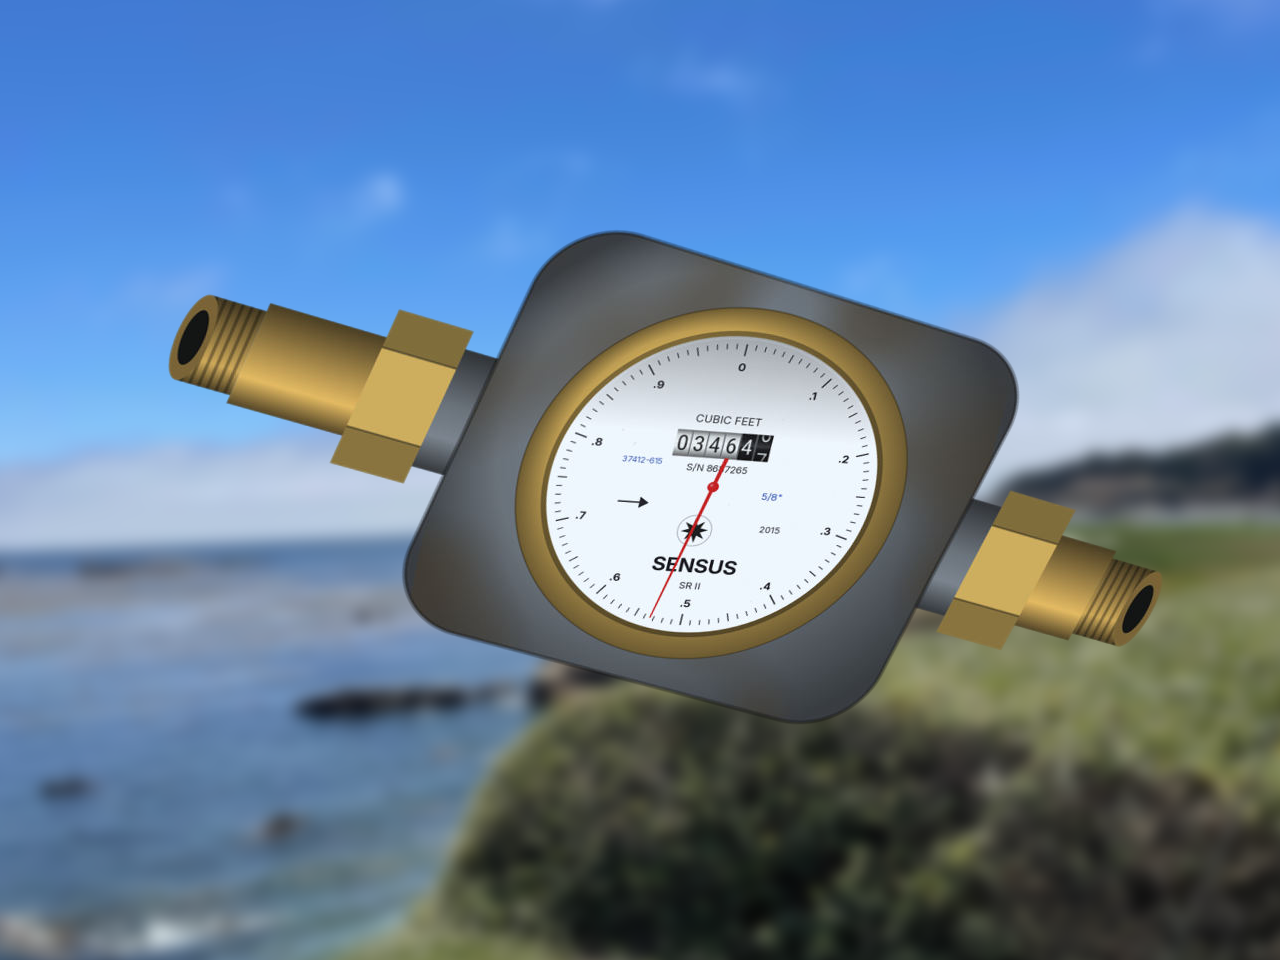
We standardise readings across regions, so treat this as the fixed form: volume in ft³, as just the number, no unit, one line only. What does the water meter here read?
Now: 34646.53
